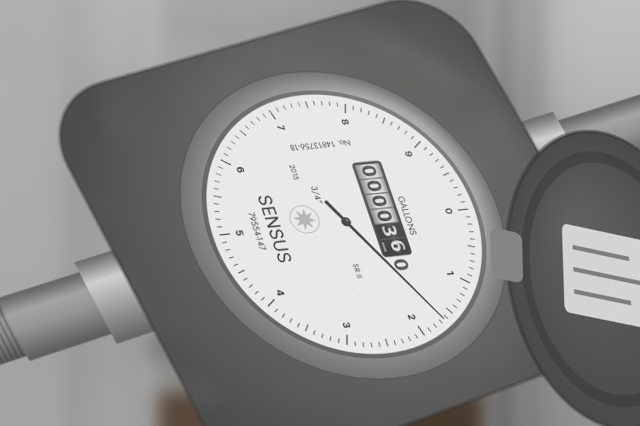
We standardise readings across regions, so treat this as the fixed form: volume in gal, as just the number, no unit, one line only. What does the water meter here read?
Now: 361.6
